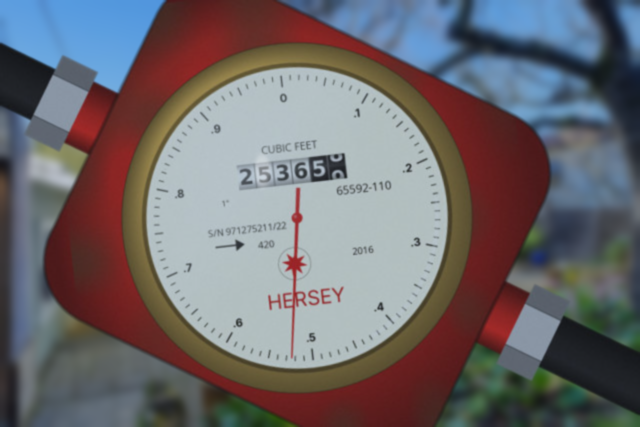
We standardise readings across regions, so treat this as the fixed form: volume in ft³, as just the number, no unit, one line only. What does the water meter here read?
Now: 253658.52
